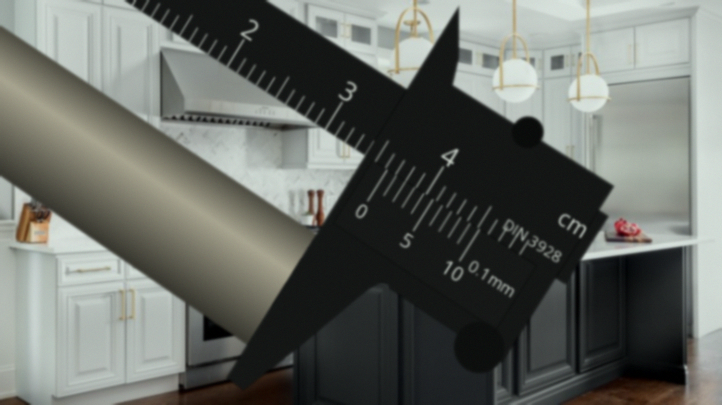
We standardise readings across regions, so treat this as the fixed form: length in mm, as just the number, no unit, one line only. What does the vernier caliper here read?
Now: 36.2
